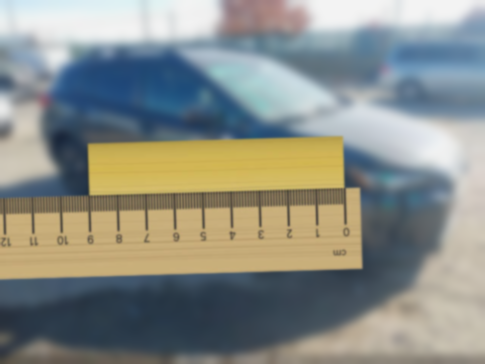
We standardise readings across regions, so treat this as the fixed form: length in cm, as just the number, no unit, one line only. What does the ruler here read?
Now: 9
